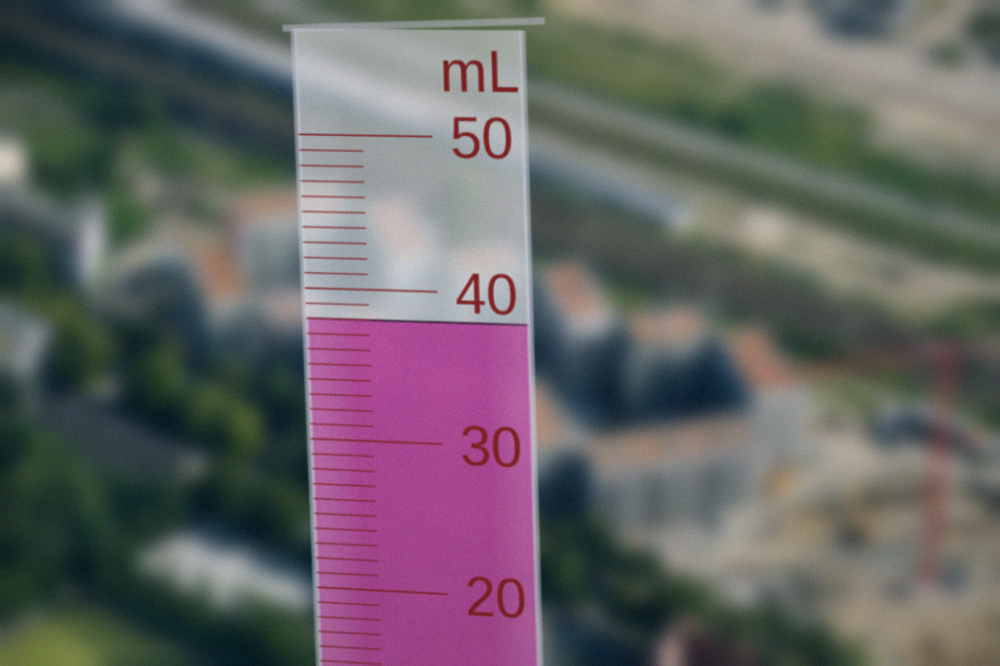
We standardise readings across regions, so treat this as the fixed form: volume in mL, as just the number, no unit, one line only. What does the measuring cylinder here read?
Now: 38
